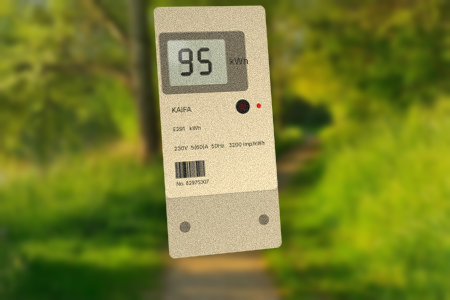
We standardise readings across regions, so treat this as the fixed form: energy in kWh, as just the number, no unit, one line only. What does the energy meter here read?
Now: 95
